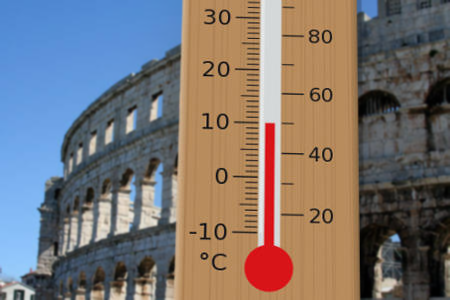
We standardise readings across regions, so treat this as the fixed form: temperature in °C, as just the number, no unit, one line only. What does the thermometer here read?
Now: 10
